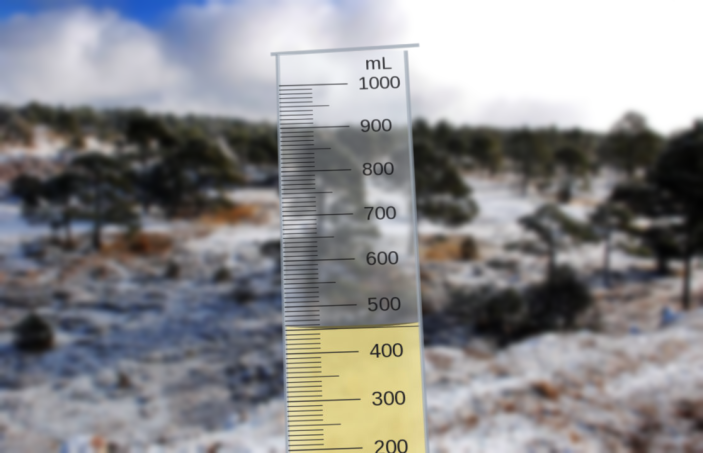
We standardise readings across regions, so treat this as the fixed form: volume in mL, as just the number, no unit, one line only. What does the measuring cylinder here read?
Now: 450
